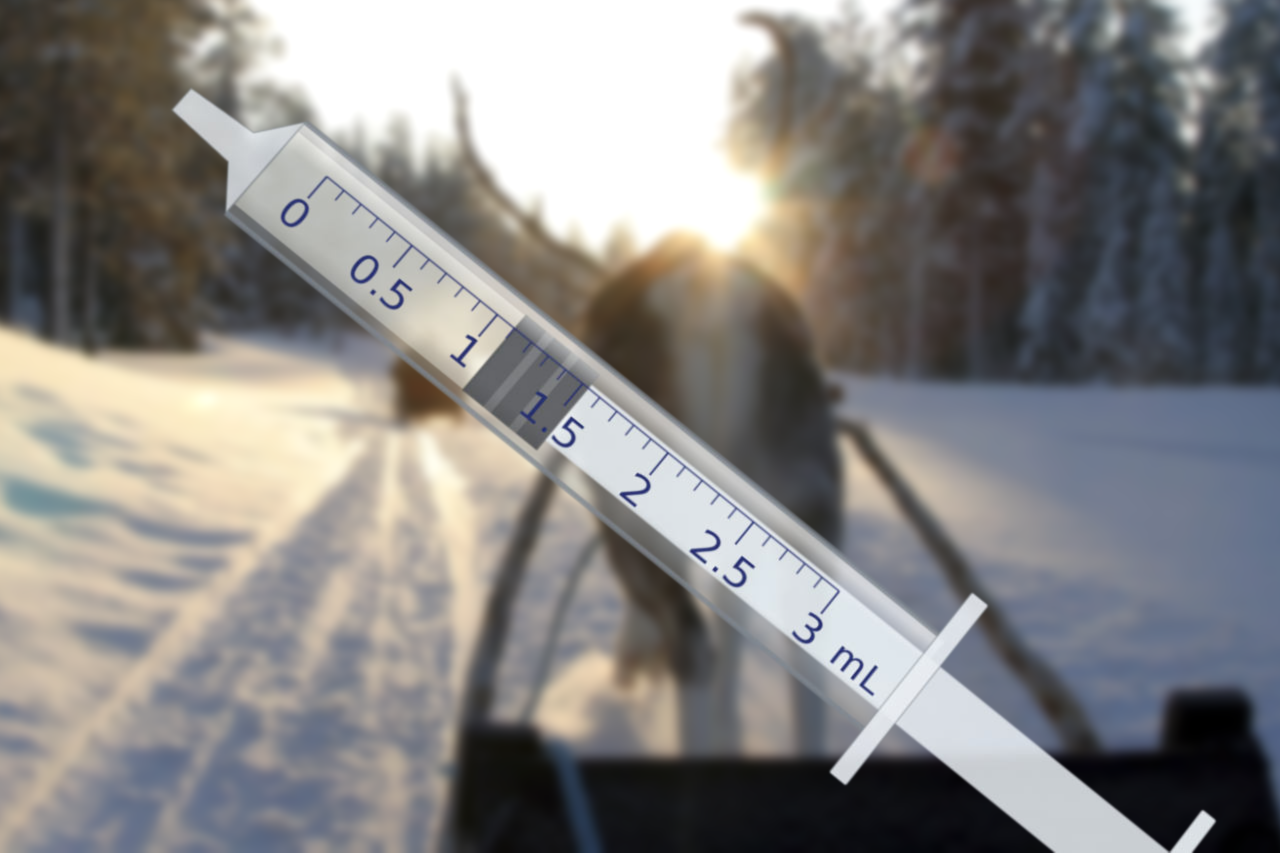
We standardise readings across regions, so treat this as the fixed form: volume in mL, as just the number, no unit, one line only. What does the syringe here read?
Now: 1.1
